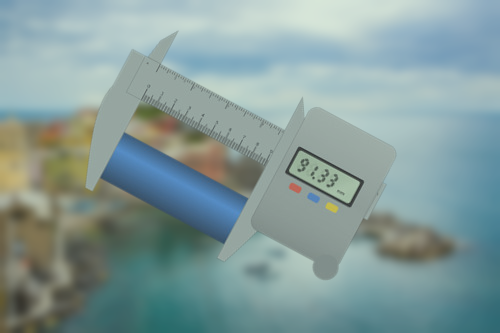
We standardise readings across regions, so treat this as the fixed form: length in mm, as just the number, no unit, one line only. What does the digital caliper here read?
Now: 91.33
